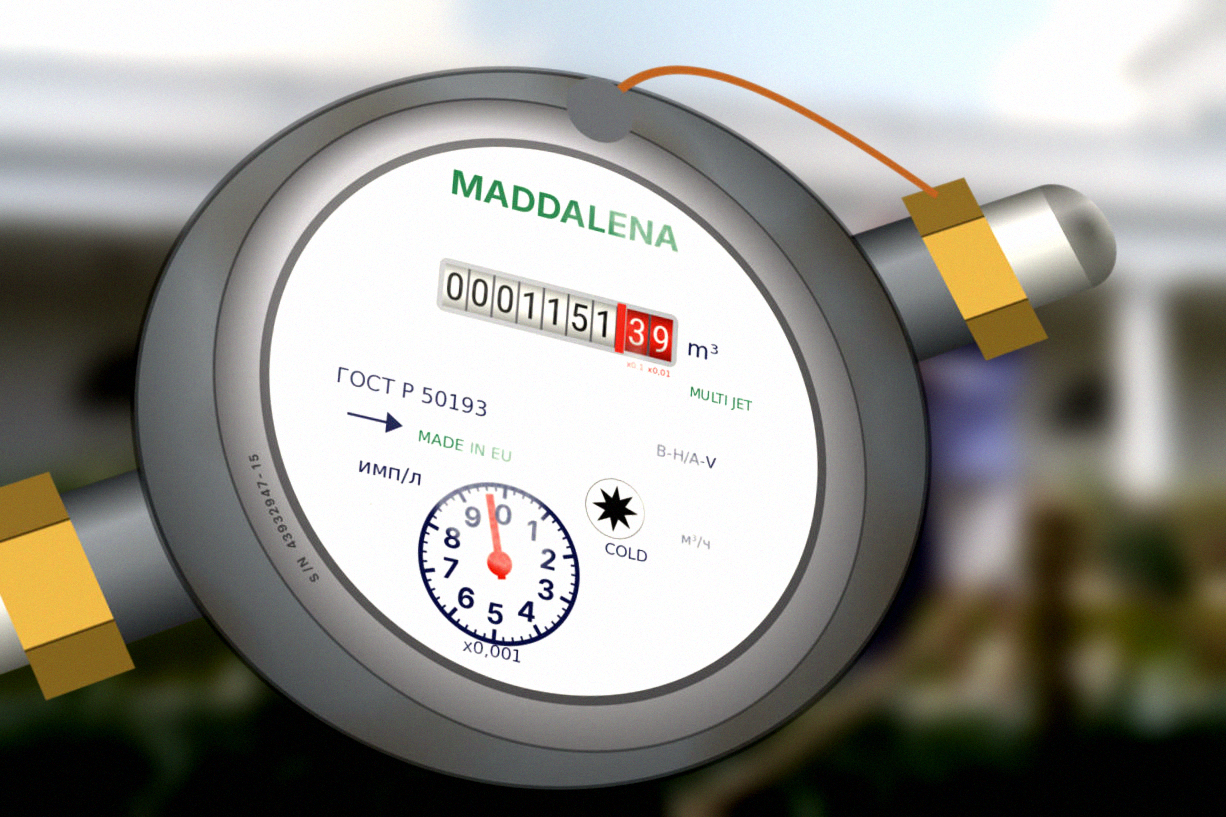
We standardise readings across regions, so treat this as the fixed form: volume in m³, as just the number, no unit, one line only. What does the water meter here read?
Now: 1151.389
